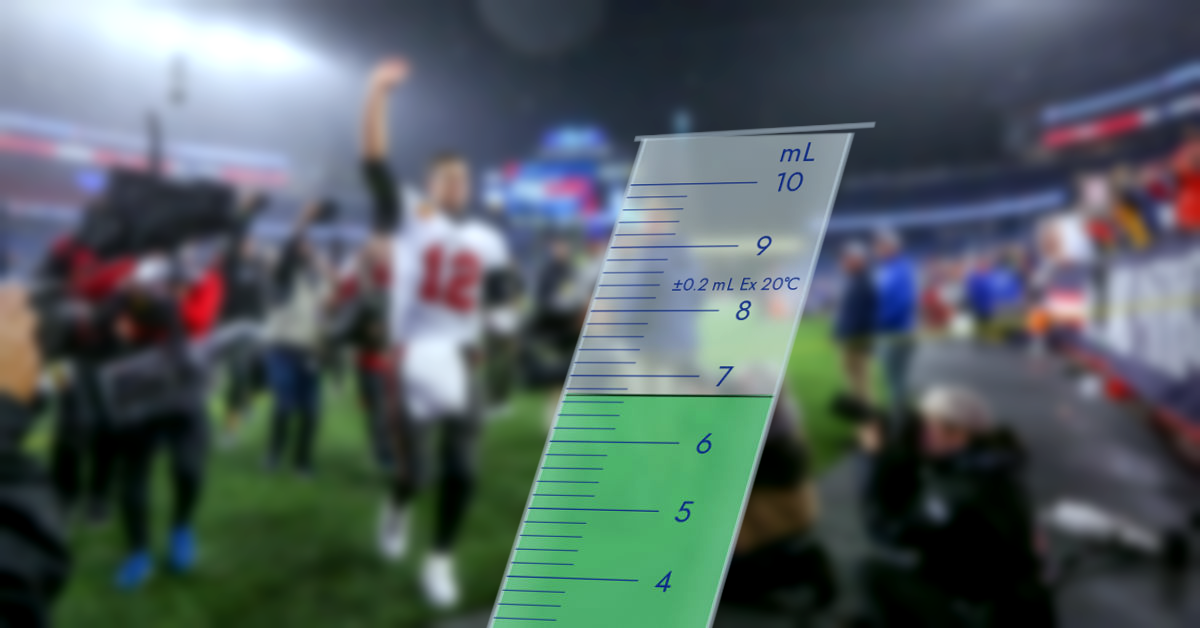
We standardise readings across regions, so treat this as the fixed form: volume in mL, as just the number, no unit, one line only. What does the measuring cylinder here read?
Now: 6.7
